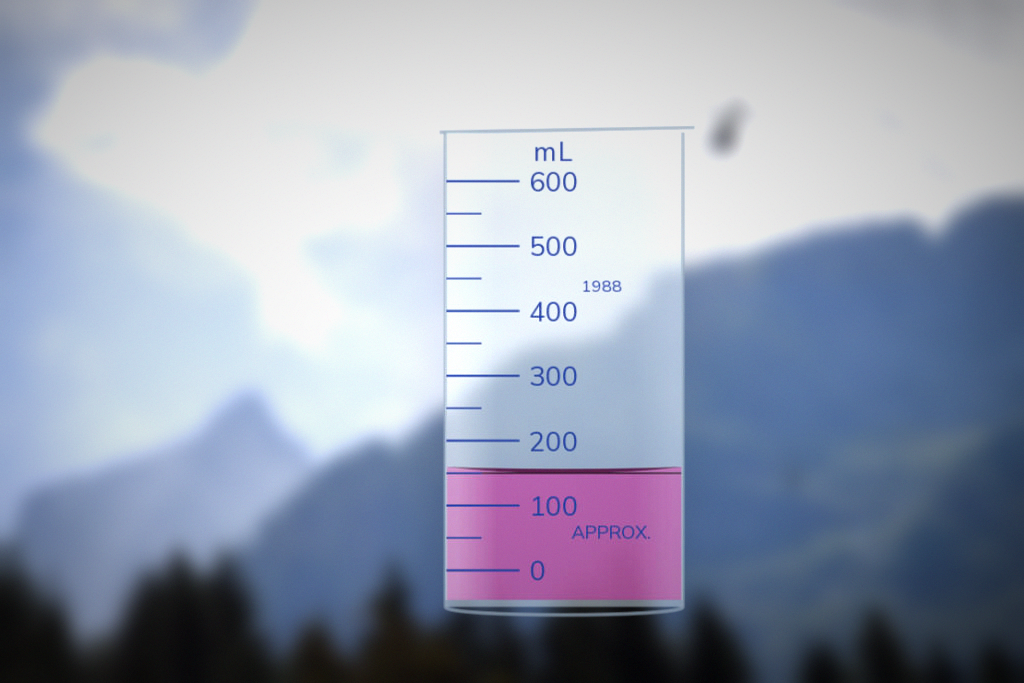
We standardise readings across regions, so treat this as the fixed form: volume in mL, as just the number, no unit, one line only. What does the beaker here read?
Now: 150
